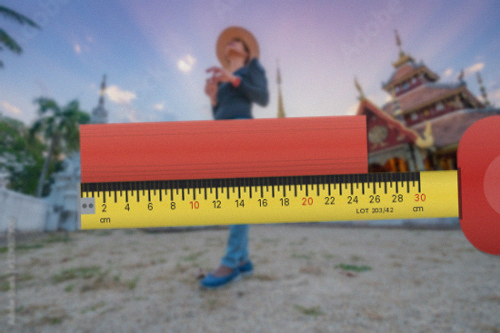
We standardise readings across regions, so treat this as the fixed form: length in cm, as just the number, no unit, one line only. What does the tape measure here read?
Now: 25.5
